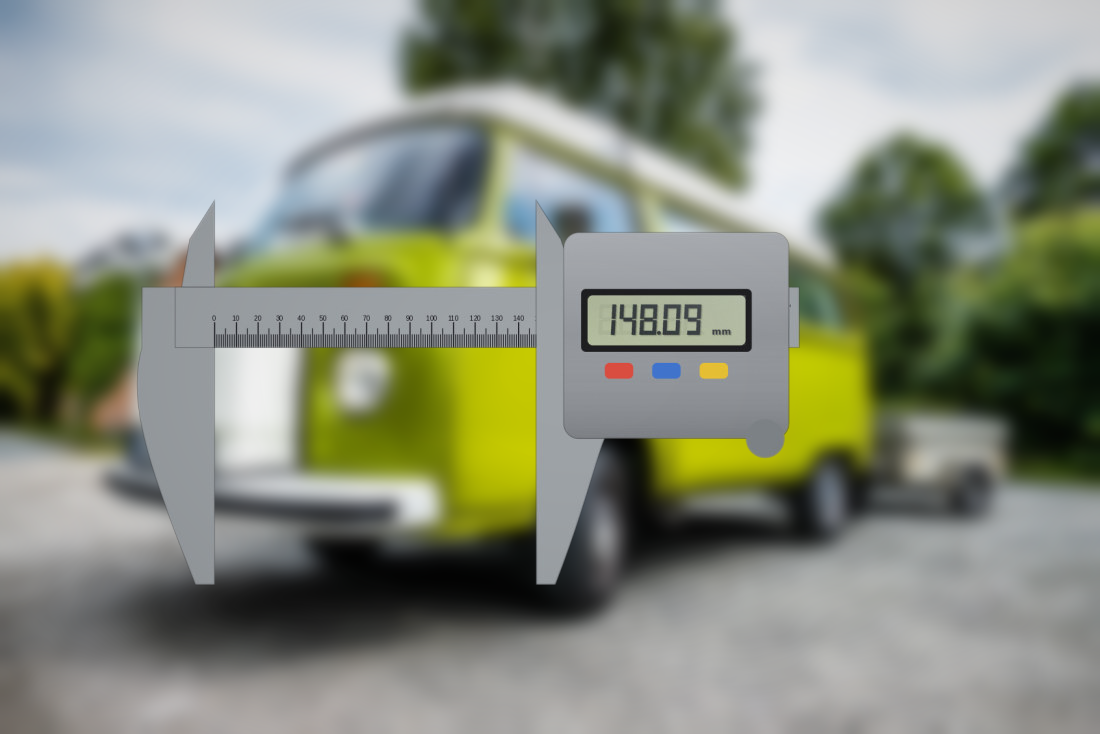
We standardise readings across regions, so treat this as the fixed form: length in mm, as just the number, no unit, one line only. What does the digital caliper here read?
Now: 148.09
